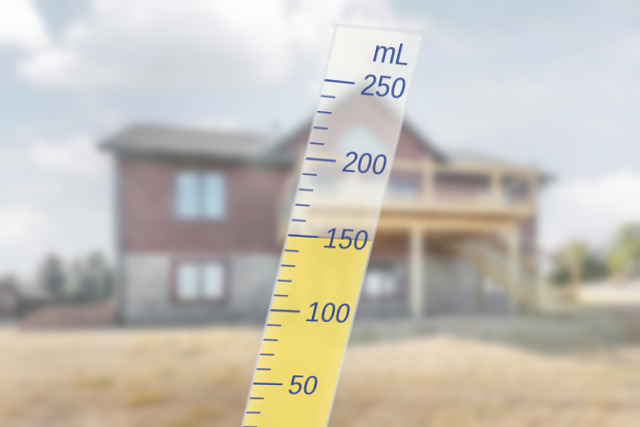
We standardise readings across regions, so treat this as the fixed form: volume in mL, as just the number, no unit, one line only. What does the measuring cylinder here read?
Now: 150
